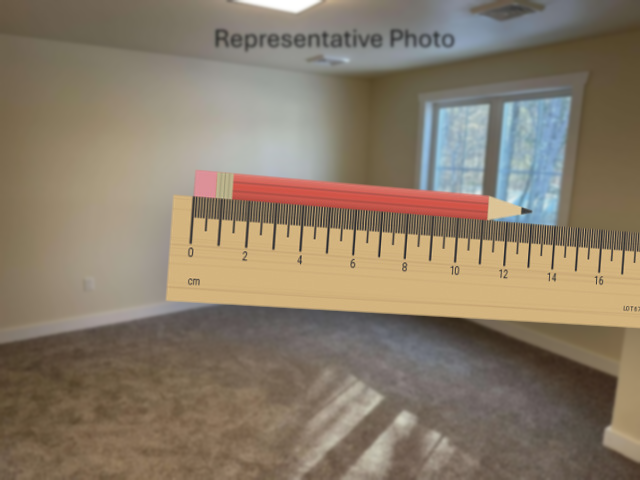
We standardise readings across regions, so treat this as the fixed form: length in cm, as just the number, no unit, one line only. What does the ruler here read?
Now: 13
